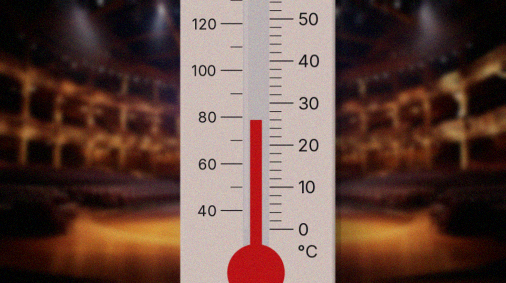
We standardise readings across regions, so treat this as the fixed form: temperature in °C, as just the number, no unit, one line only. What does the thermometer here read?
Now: 26
